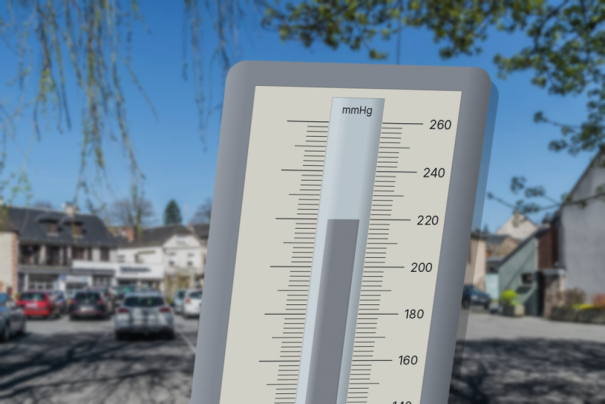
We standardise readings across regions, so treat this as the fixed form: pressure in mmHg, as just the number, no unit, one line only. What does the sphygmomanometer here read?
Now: 220
